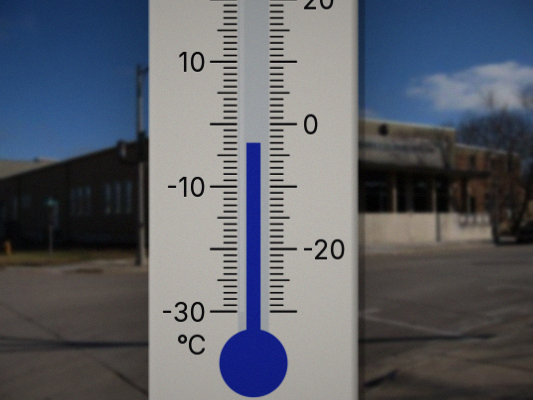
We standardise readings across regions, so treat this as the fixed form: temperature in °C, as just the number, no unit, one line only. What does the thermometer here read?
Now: -3
